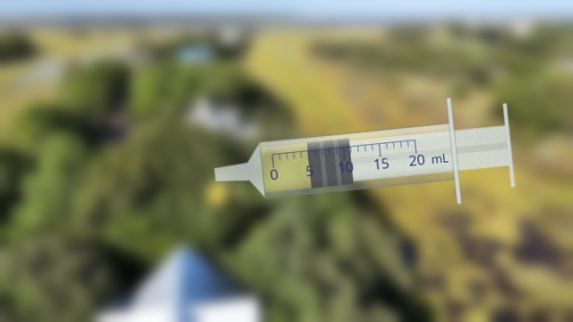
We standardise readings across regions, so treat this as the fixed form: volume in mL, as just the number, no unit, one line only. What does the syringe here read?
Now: 5
